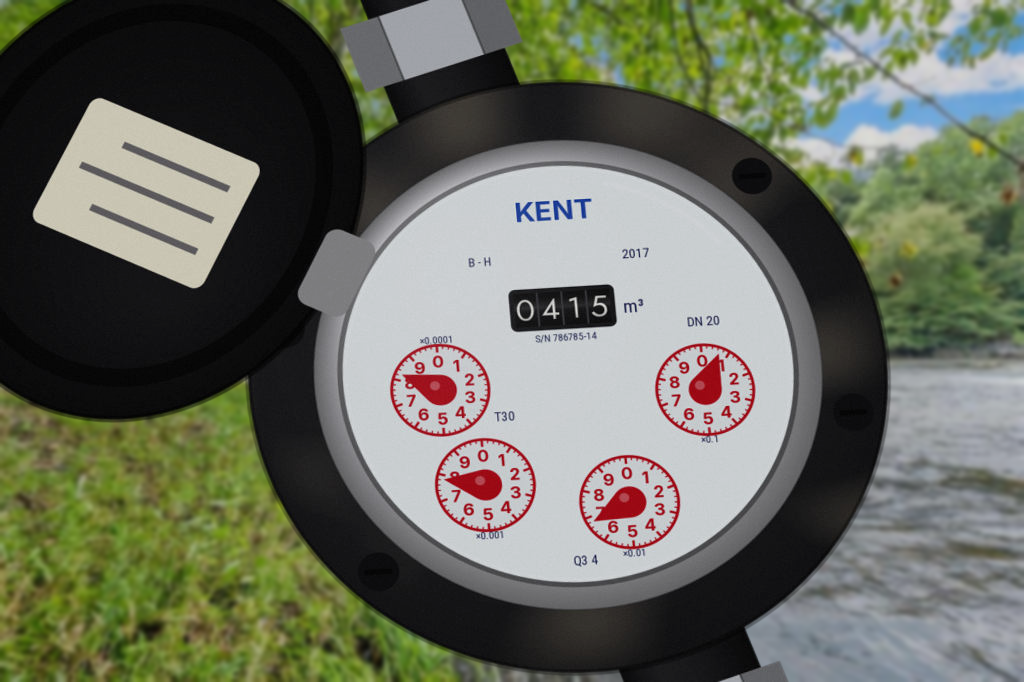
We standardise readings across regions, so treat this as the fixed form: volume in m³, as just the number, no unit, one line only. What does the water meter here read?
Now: 415.0678
